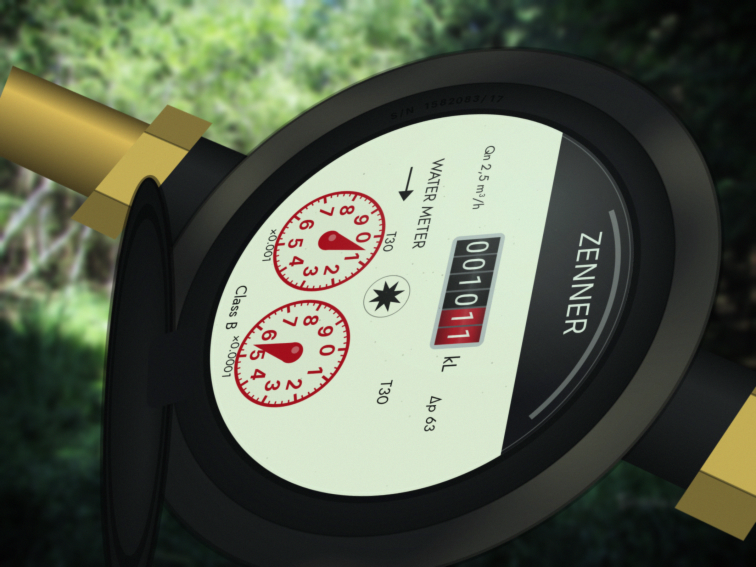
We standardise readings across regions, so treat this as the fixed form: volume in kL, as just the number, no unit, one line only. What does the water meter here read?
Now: 10.1105
